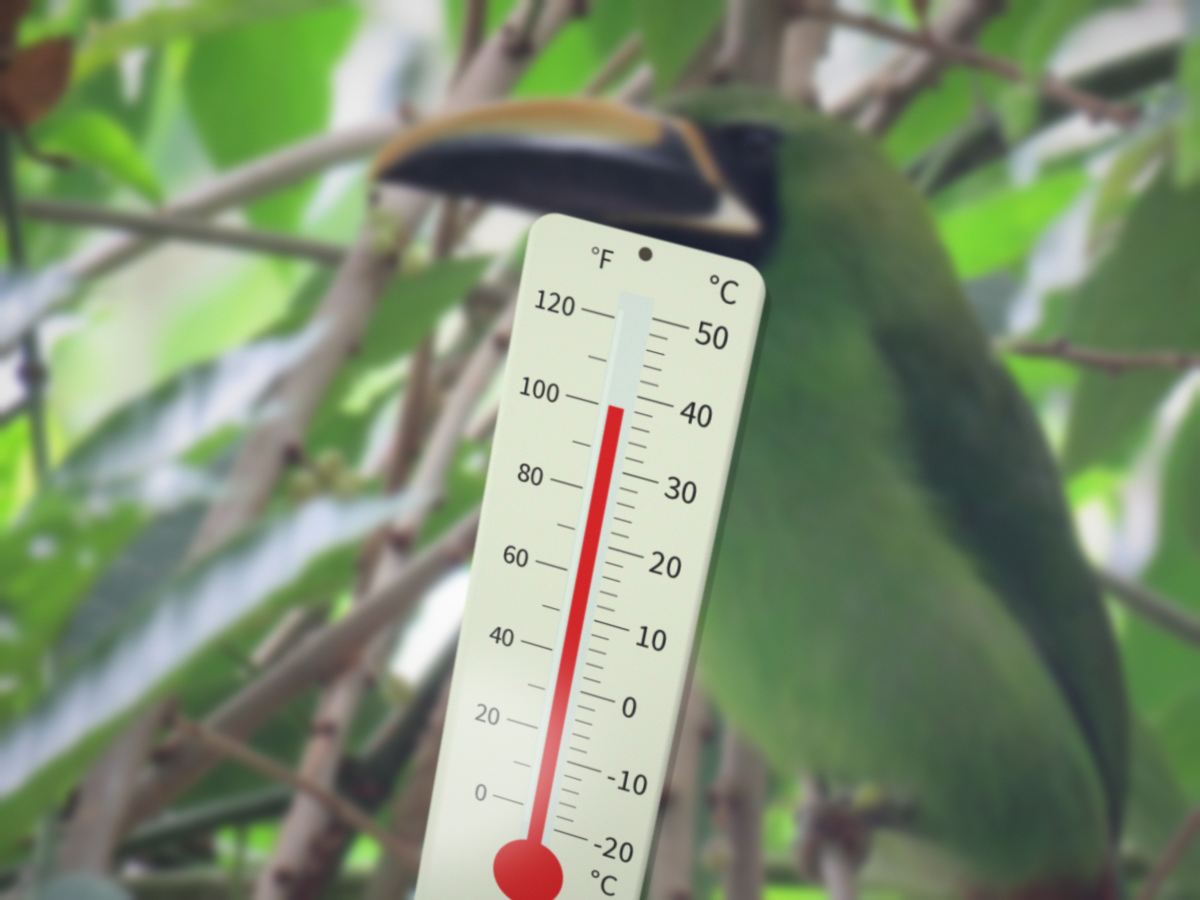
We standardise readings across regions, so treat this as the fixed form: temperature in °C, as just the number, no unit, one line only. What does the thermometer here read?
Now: 38
